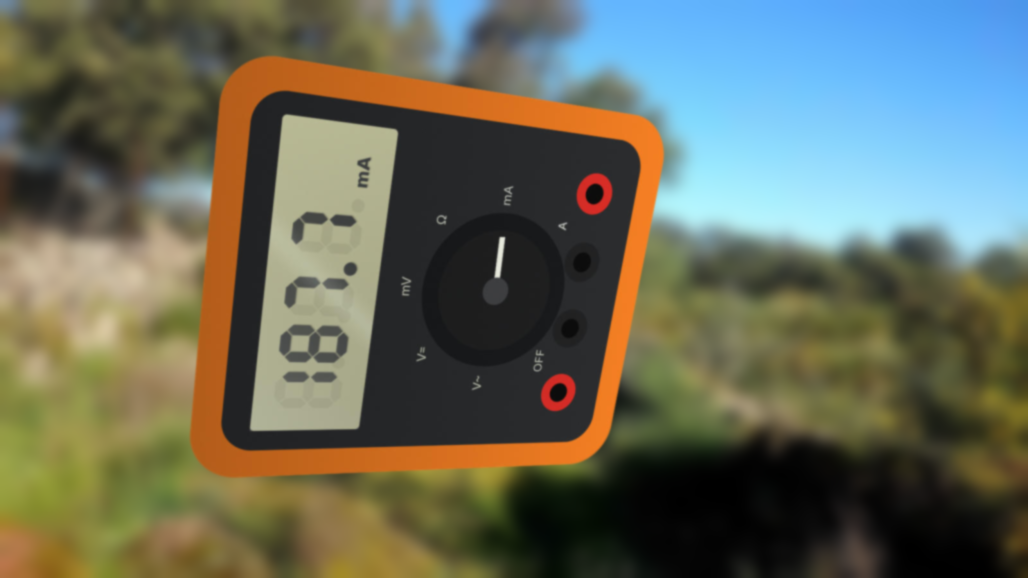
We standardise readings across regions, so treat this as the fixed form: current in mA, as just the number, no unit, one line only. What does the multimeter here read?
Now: 187.7
